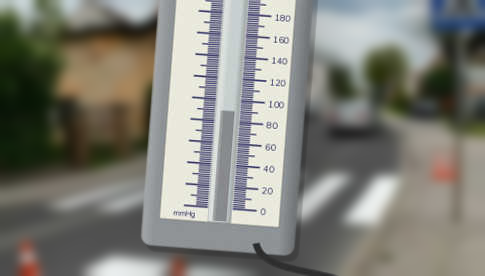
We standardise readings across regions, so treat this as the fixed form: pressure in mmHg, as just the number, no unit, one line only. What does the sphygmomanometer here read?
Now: 90
